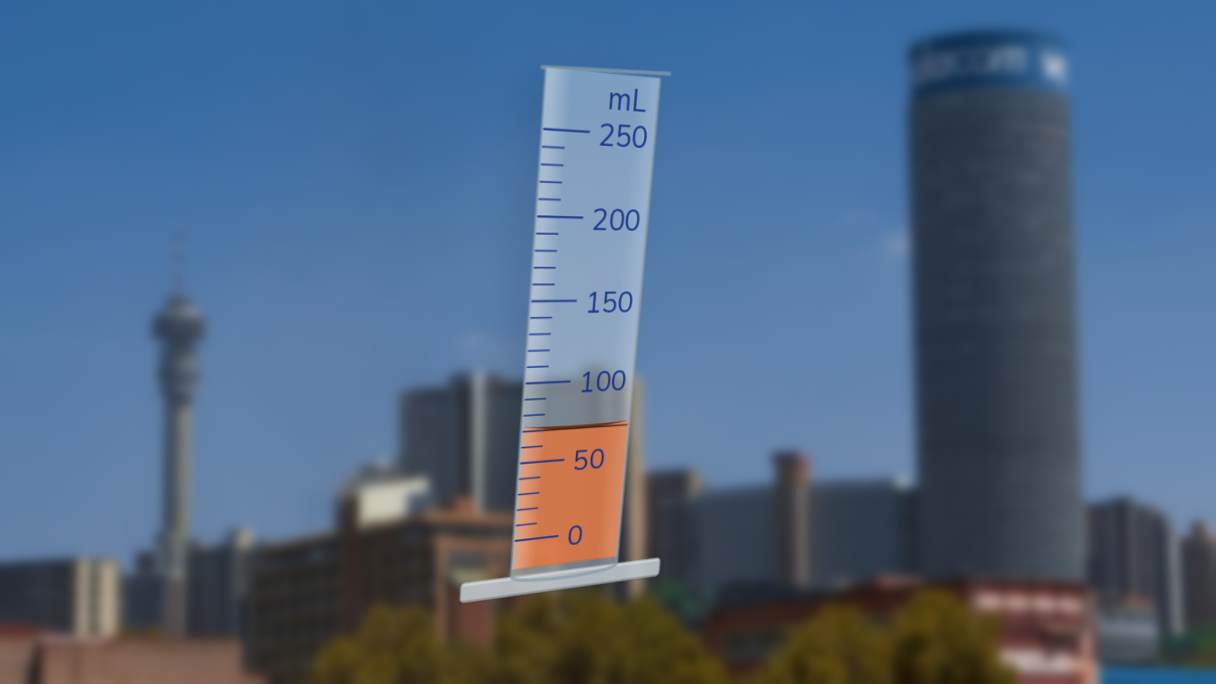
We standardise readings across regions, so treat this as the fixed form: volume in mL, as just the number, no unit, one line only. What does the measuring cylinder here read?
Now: 70
